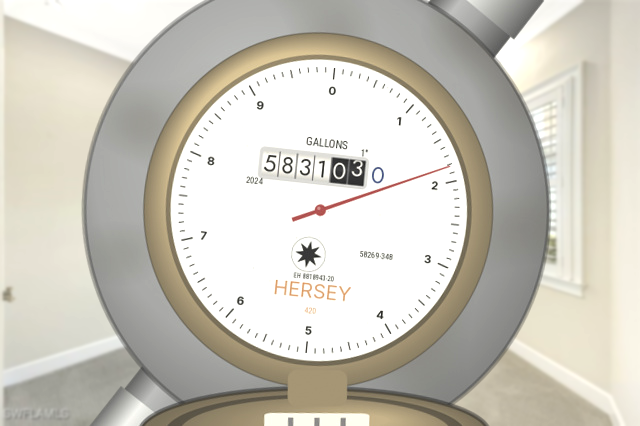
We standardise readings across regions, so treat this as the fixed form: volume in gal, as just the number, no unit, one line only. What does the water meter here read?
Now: 5831031.8
